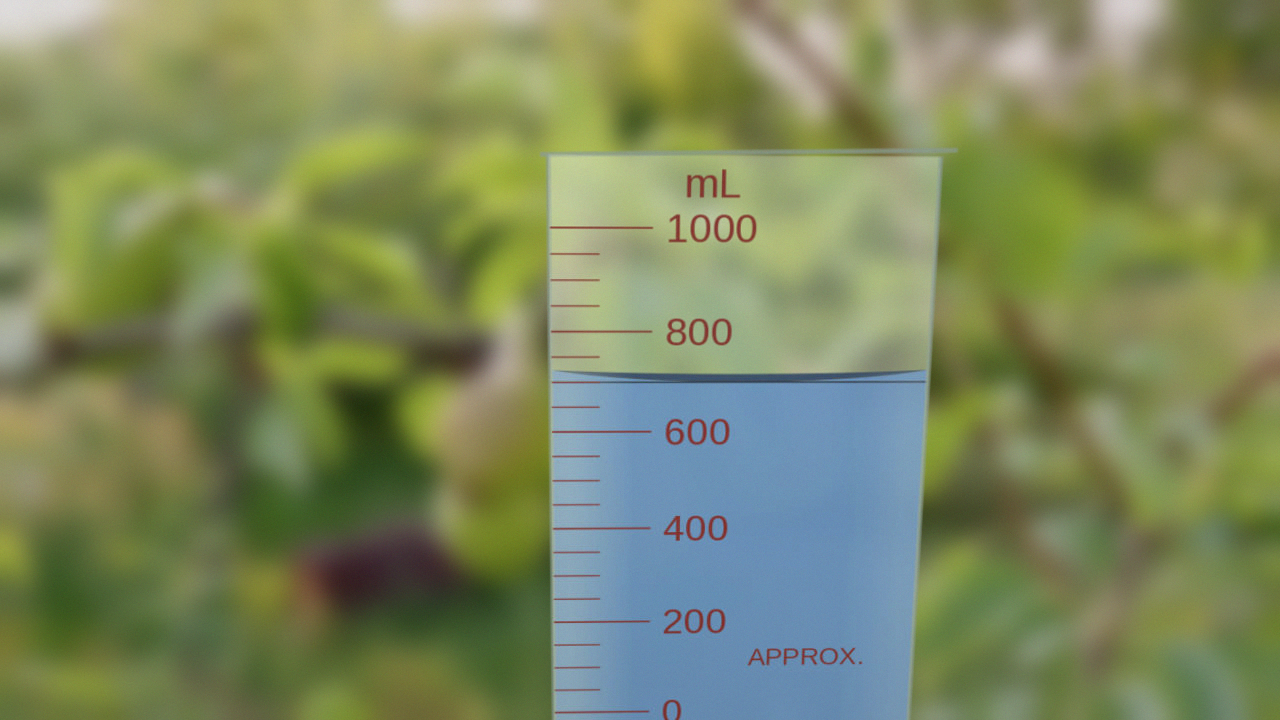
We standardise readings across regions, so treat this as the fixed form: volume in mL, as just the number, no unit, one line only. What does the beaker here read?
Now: 700
